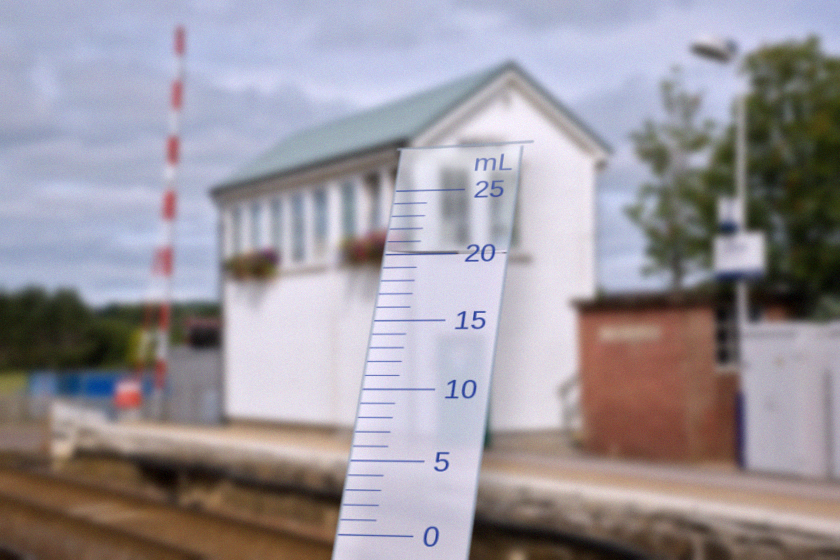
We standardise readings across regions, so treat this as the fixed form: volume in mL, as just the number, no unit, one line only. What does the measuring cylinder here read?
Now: 20
